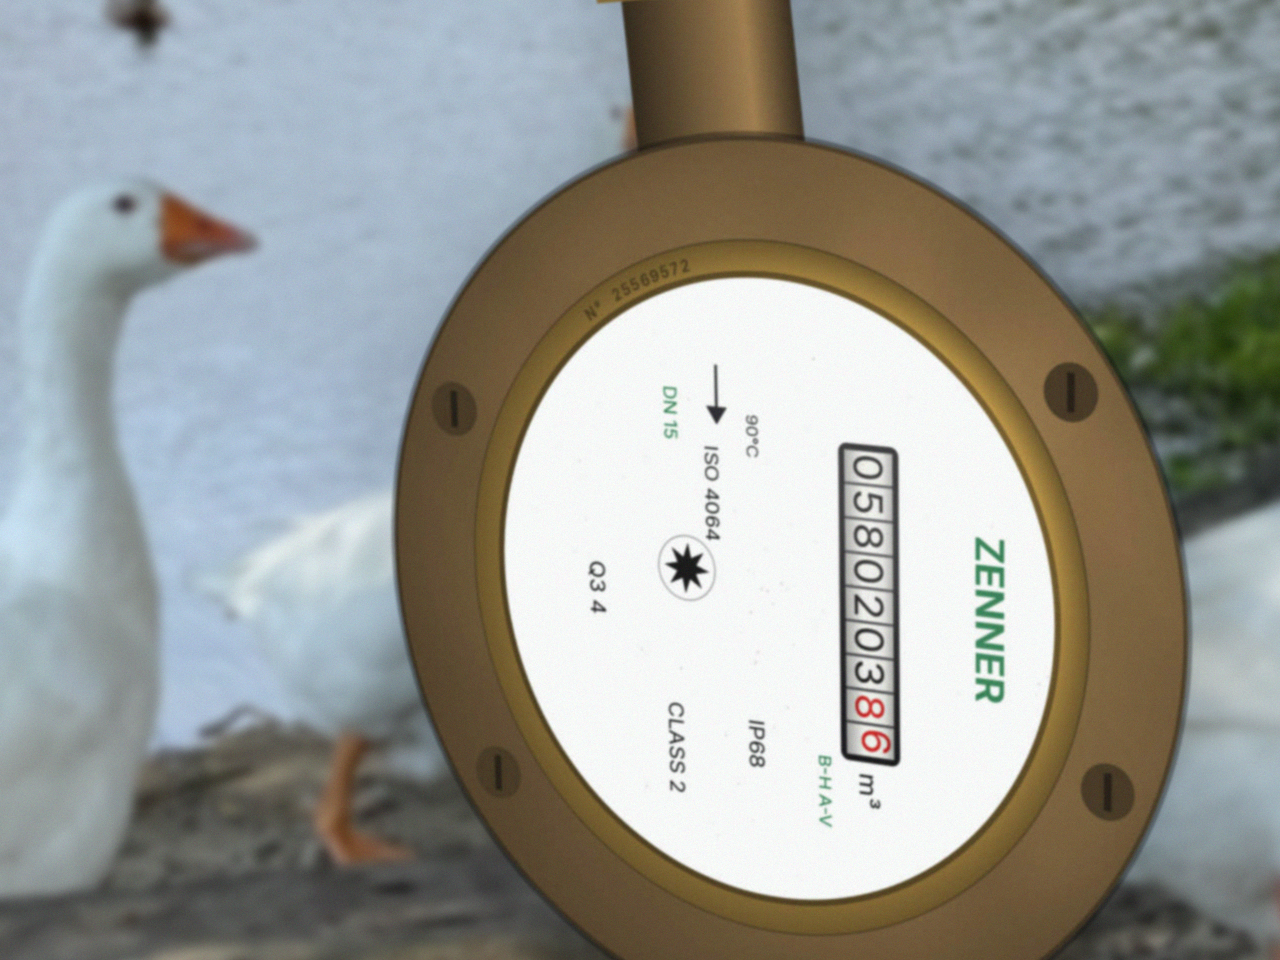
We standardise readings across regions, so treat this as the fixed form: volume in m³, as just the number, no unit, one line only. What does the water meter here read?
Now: 580203.86
